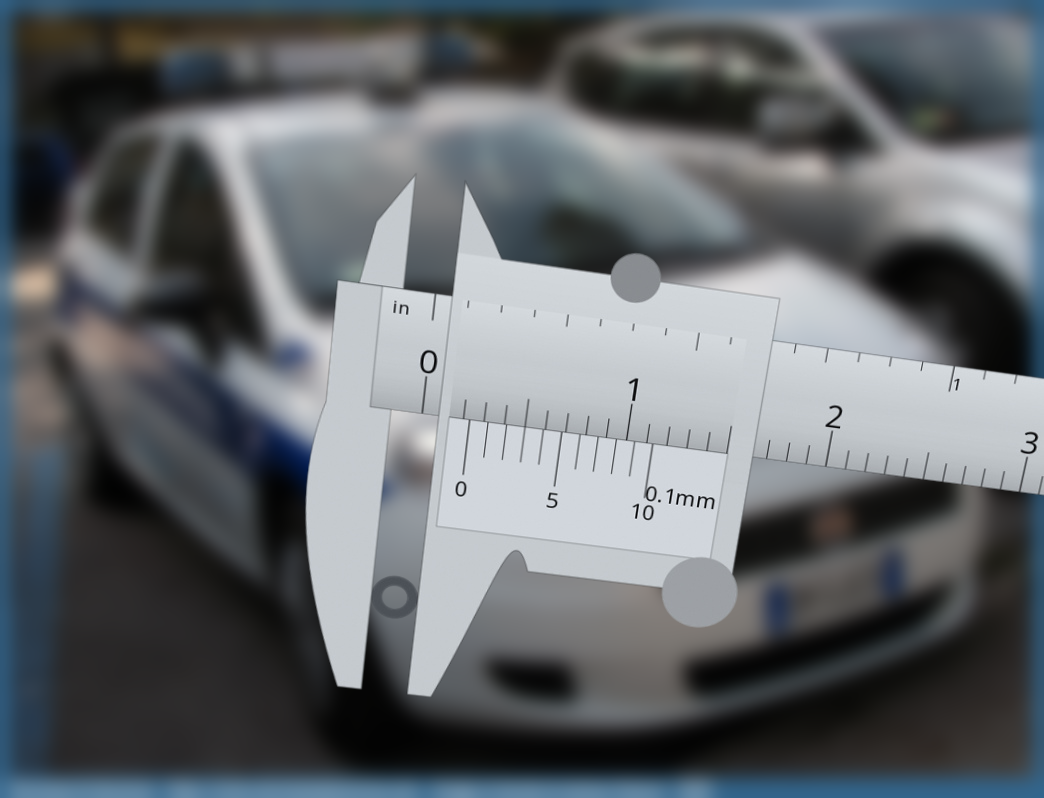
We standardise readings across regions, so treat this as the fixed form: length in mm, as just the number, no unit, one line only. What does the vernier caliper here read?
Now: 2.3
